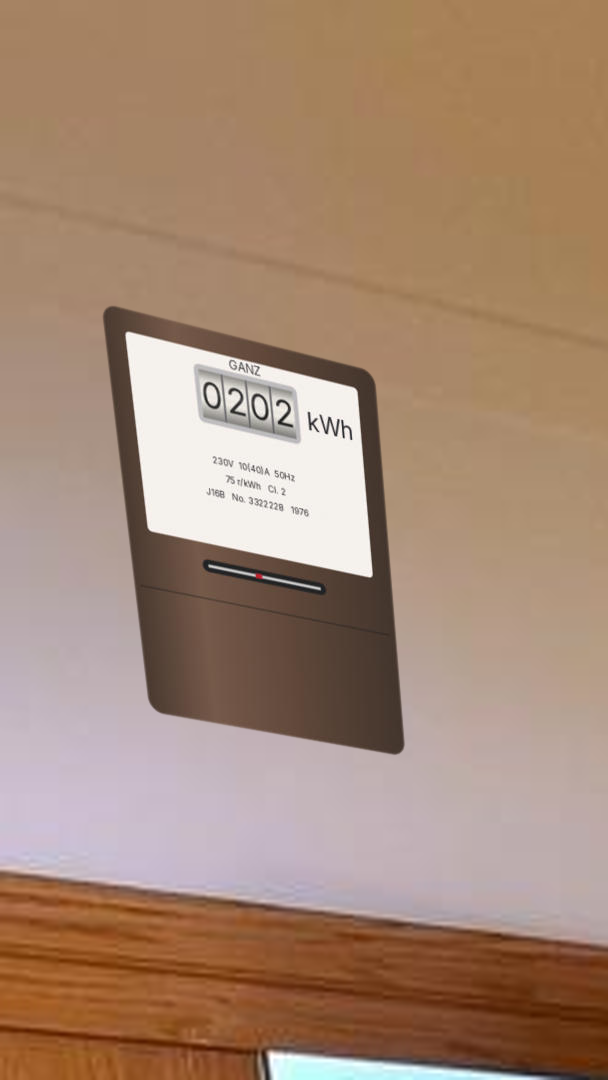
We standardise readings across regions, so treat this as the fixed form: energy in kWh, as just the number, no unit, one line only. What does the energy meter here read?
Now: 202
